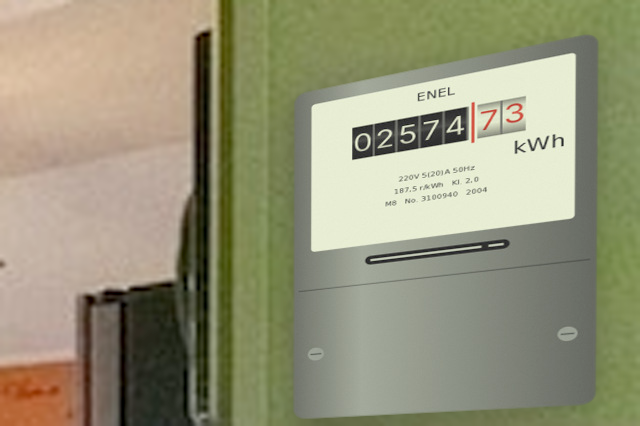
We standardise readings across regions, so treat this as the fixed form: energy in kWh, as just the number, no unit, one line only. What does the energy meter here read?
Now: 2574.73
